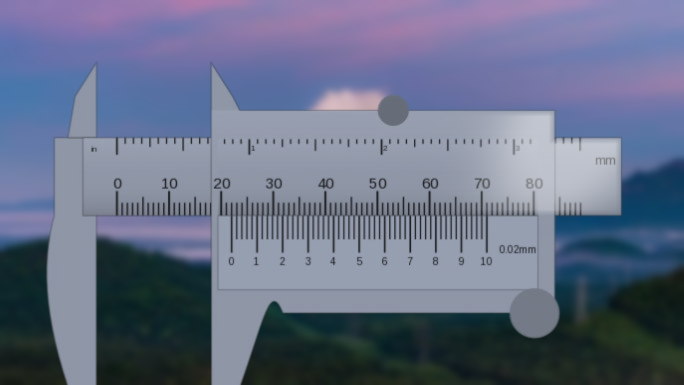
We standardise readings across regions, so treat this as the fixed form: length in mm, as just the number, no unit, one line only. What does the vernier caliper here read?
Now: 22.0
